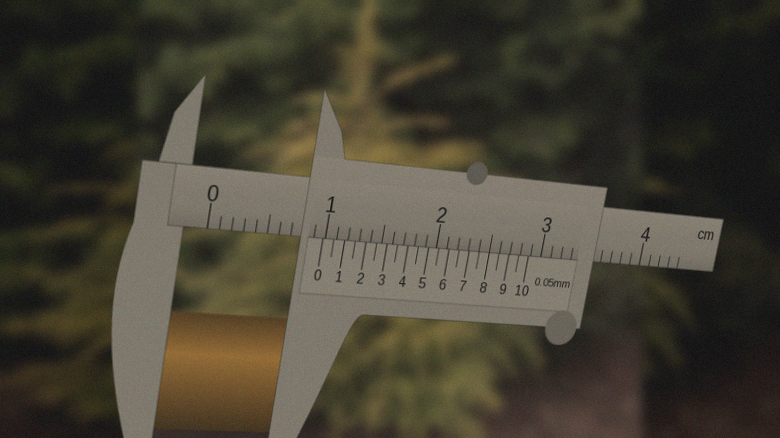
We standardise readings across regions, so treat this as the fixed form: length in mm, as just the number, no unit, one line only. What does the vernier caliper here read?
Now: 9.8
